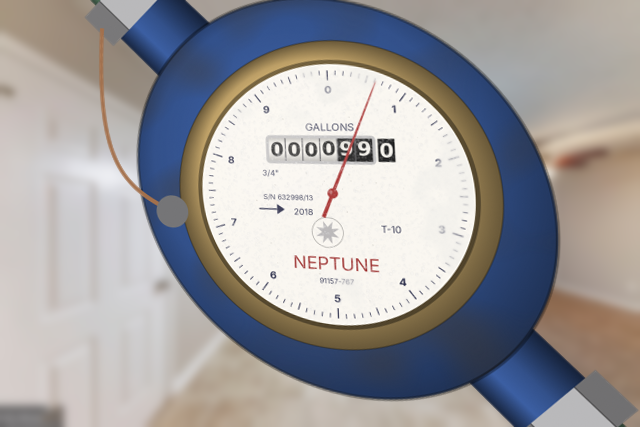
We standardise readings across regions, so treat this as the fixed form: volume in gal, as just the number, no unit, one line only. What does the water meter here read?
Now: 990.6
